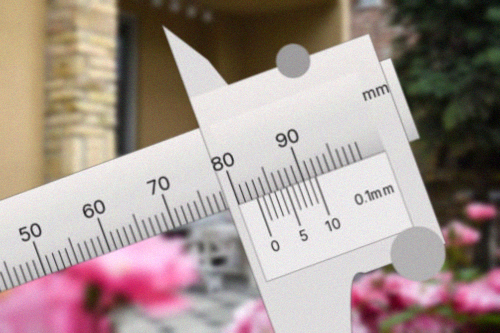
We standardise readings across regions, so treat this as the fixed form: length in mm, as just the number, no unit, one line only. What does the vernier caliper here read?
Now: 82.8
